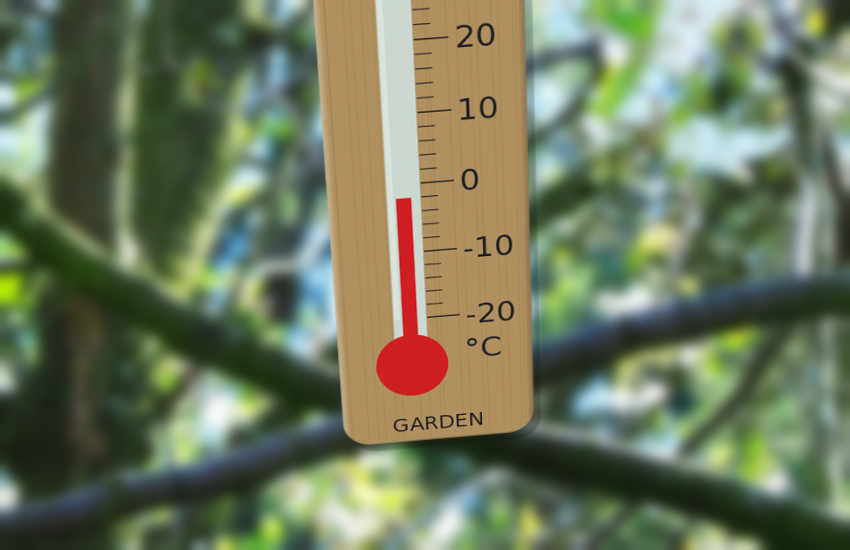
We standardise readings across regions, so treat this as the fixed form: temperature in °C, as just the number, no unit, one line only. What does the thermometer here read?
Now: -2
